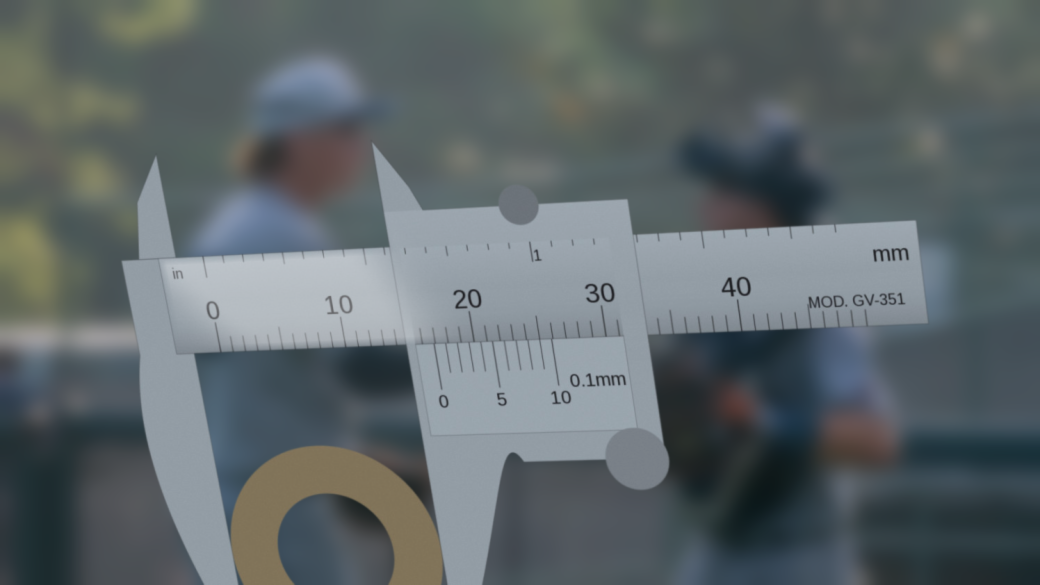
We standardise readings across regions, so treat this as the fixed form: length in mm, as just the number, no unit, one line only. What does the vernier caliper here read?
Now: 16.9
